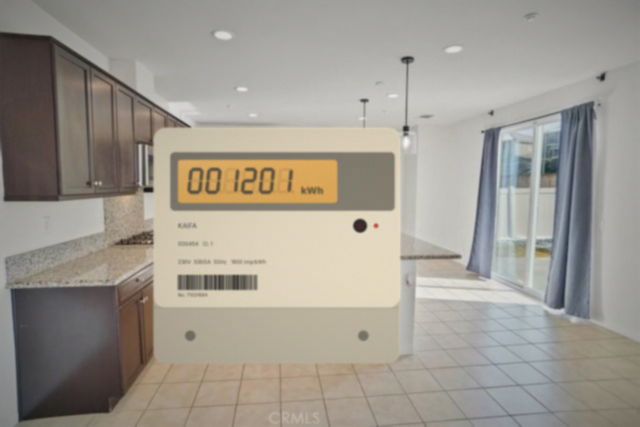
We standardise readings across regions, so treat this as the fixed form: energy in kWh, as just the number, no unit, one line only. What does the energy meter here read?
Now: 1201
